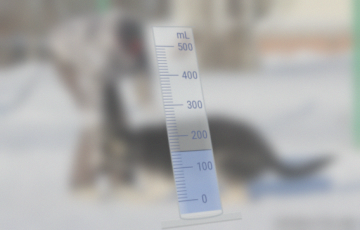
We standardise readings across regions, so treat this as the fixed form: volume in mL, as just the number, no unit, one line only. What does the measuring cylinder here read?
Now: 150
